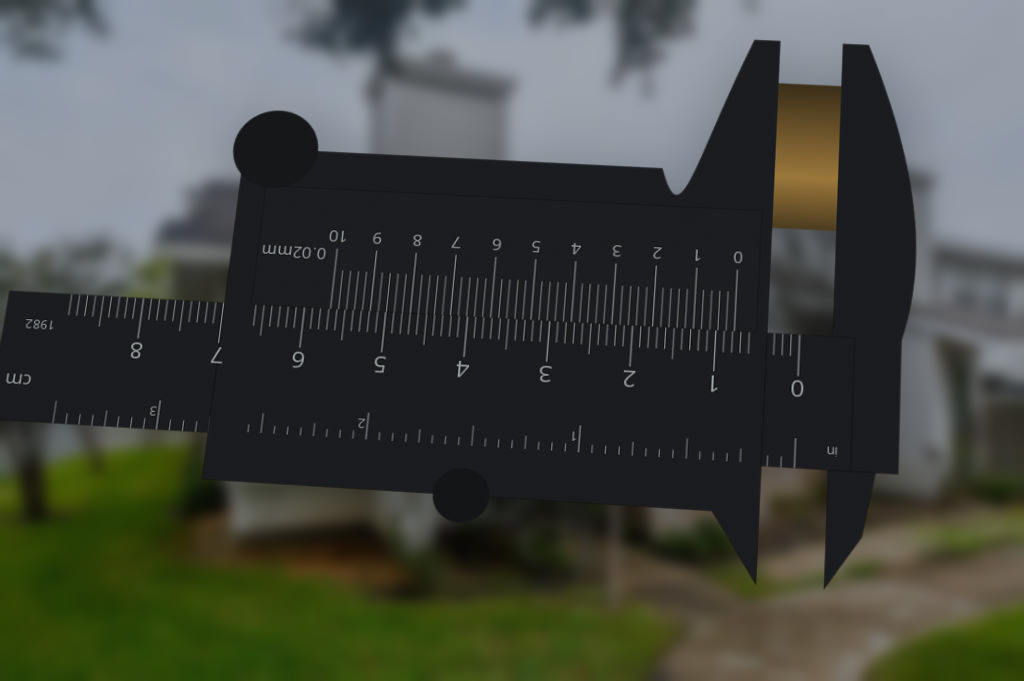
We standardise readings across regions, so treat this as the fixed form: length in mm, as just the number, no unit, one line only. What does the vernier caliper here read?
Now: 7.8
